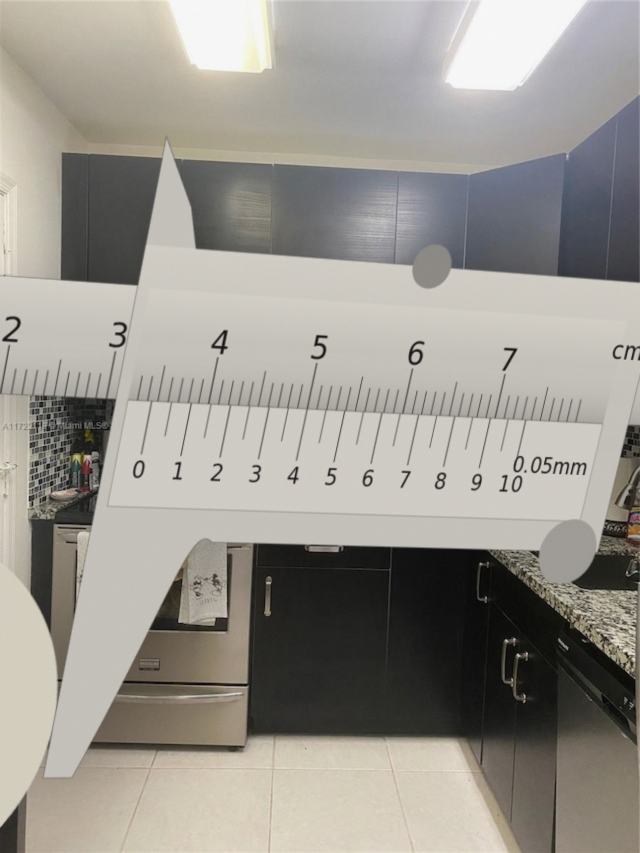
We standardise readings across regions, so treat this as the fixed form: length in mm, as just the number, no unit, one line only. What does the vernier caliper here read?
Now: 34.4
